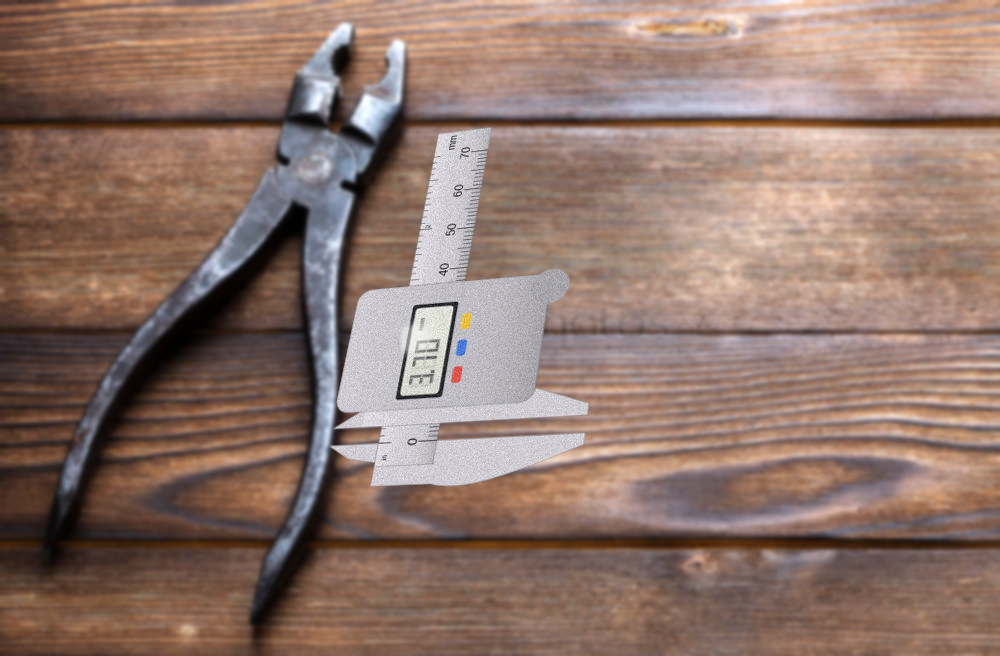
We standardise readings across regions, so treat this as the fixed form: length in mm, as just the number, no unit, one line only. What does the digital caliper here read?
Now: 3.70
